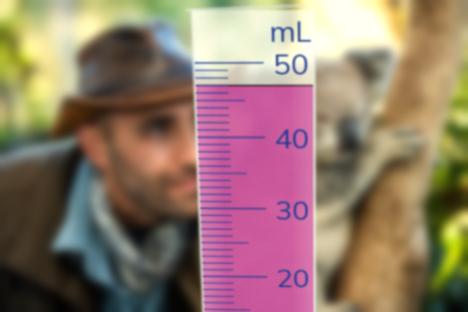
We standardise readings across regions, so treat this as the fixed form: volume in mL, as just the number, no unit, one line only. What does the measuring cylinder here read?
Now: 47
